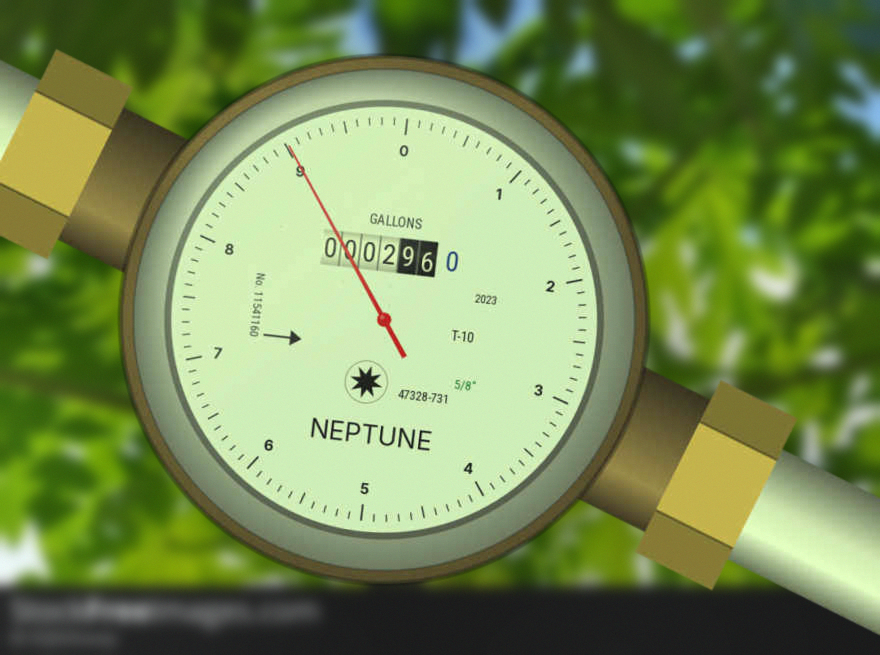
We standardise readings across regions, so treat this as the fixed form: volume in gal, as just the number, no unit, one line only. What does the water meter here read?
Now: 2959.0
